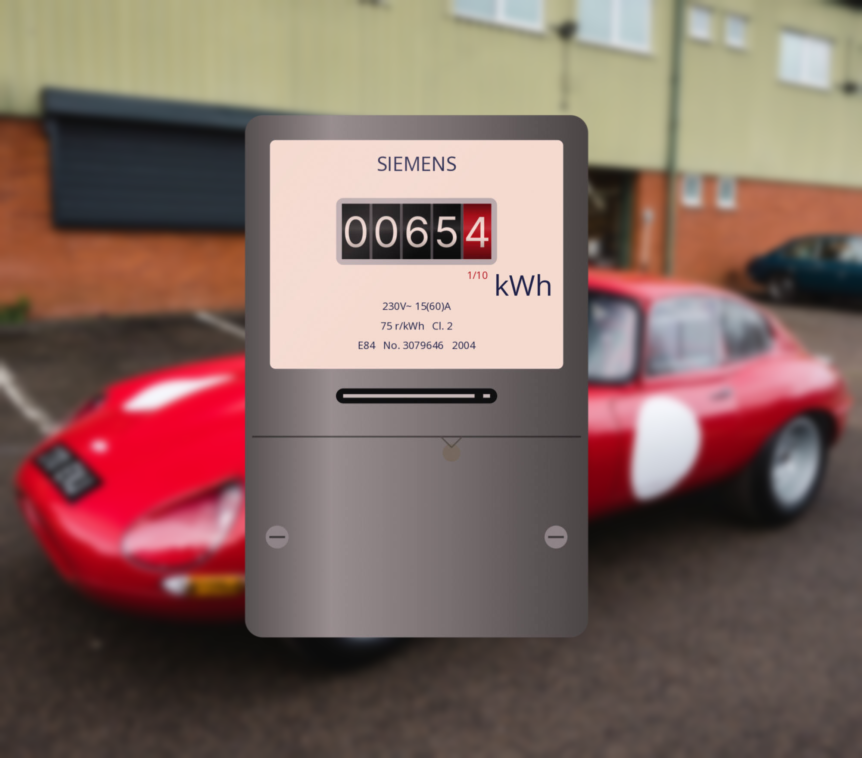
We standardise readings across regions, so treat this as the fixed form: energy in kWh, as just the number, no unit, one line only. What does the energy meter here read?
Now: 65.4
